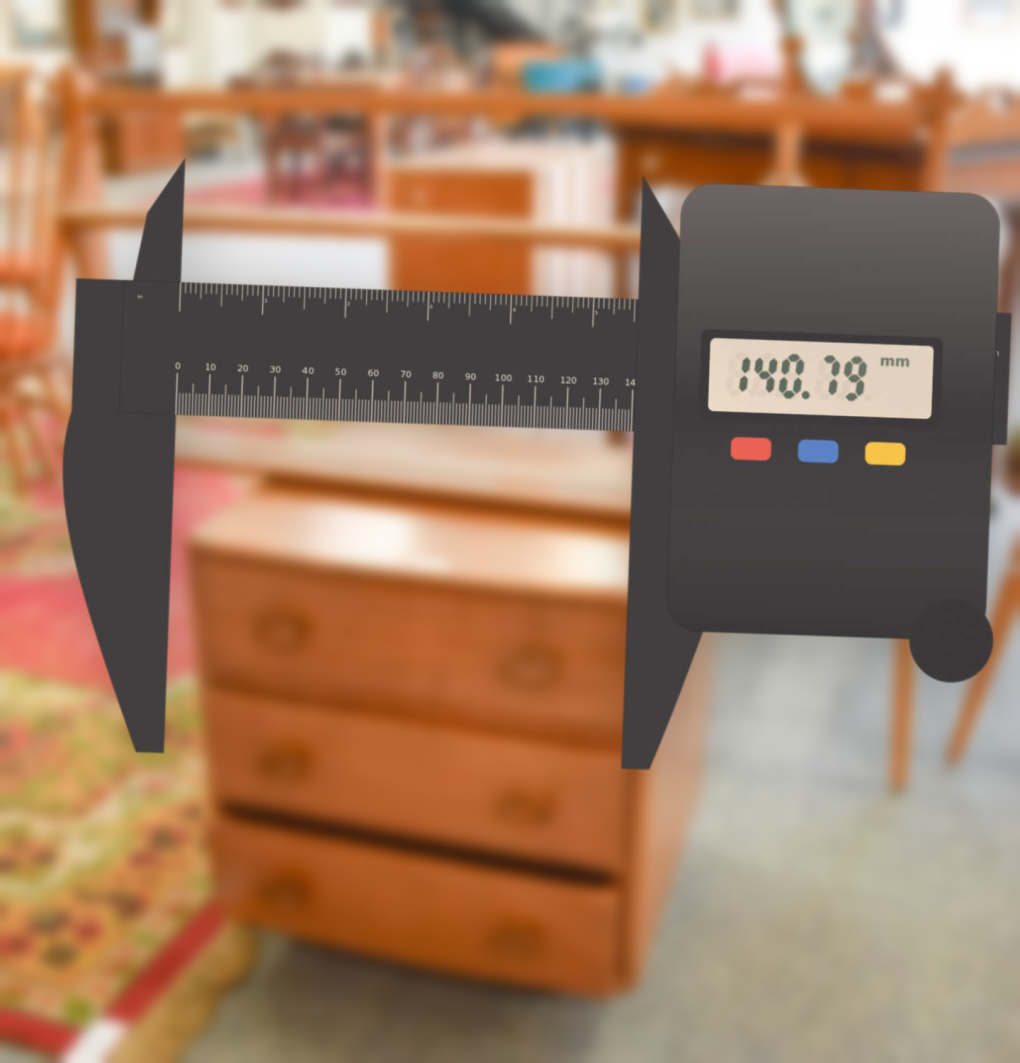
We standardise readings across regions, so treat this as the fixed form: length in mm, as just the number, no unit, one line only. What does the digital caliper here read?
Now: 140.79
